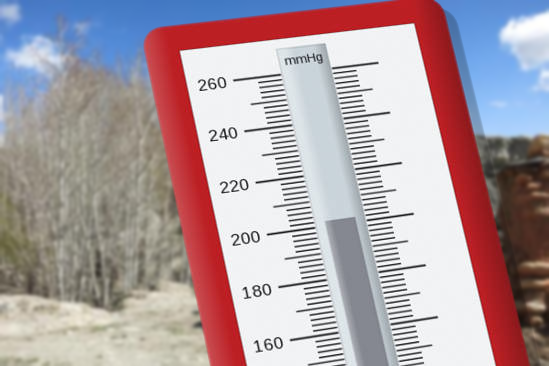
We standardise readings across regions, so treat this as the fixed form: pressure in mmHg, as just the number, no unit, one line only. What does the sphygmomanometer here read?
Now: 202
